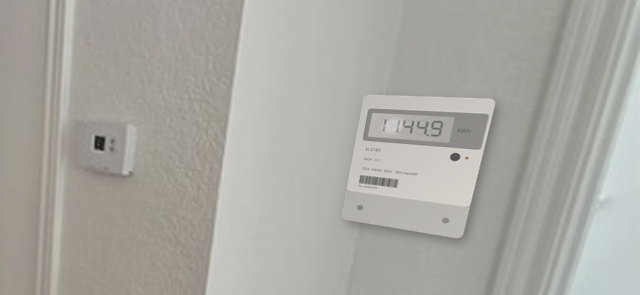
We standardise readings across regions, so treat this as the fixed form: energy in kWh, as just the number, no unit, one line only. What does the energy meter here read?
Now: 1144.9
